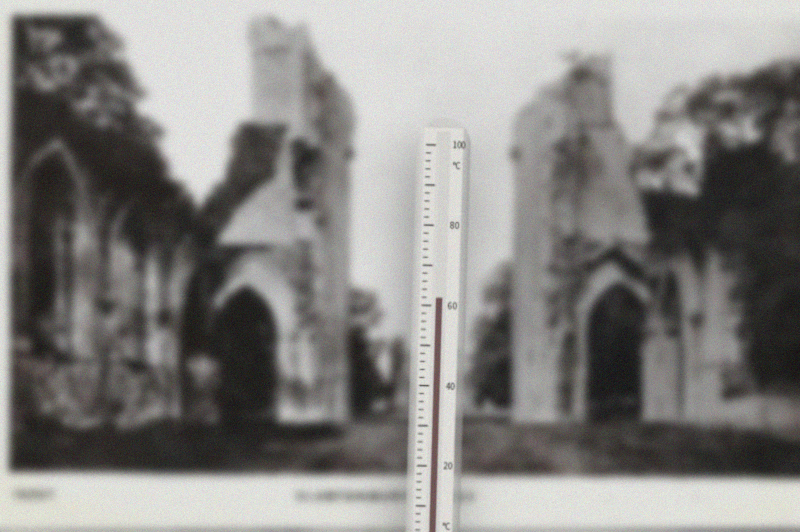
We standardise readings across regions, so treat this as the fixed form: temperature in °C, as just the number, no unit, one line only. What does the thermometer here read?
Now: 62
